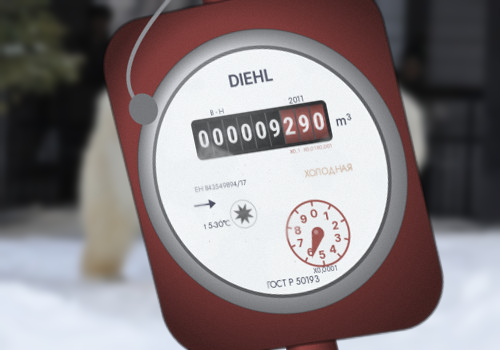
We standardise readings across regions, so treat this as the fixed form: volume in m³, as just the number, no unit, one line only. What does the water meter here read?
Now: 9.2905
